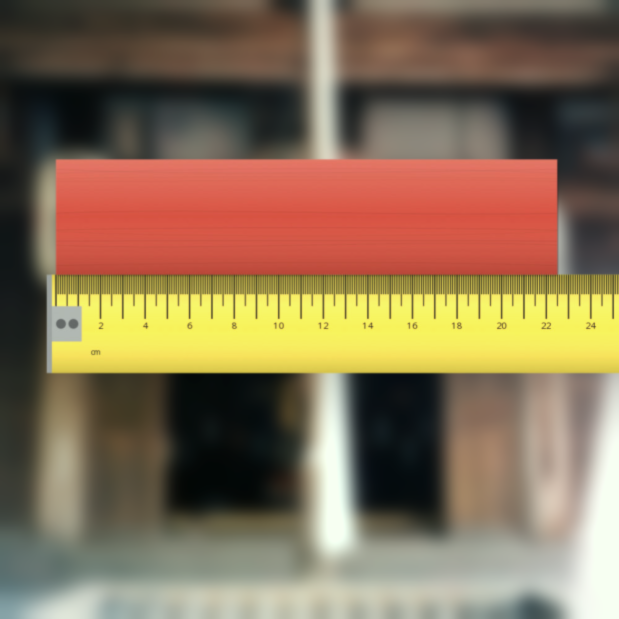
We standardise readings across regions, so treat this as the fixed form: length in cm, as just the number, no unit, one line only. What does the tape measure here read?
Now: 22.5
